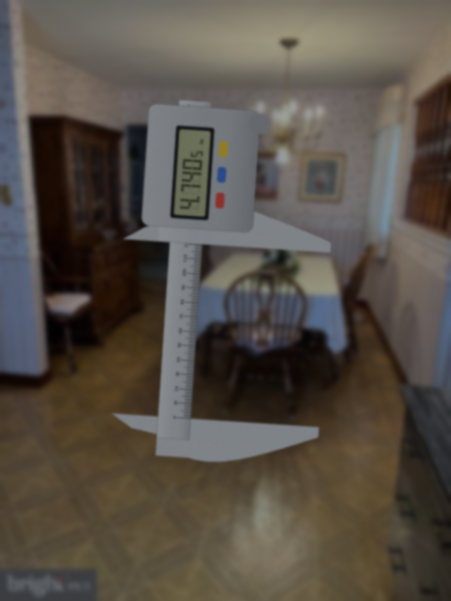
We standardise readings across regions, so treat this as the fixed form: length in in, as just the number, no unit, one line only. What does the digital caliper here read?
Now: 4.7405
